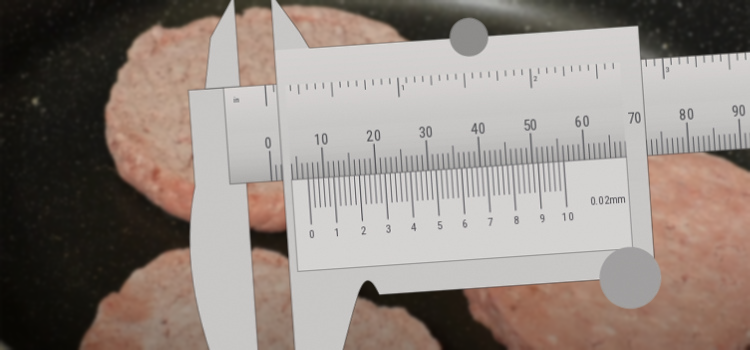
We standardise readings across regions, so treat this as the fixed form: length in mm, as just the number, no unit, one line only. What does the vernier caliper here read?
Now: 7.0
